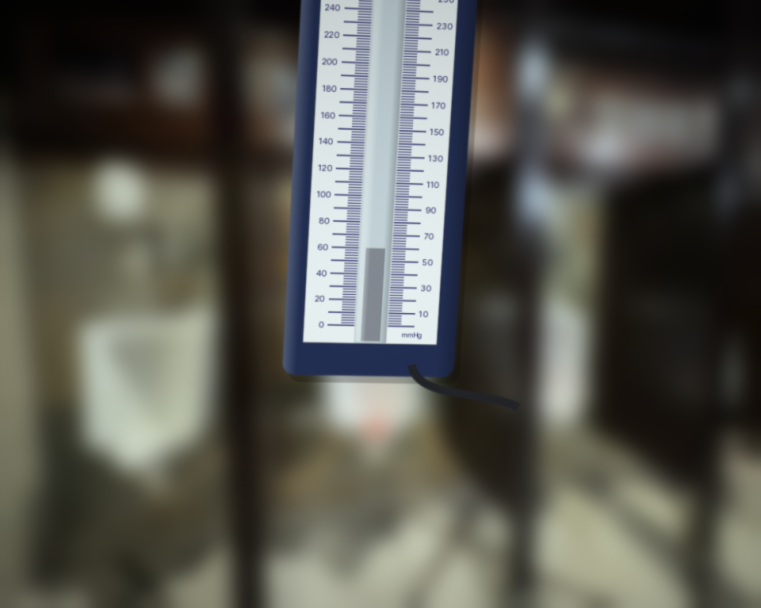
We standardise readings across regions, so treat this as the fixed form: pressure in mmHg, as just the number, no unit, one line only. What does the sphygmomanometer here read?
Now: 60
